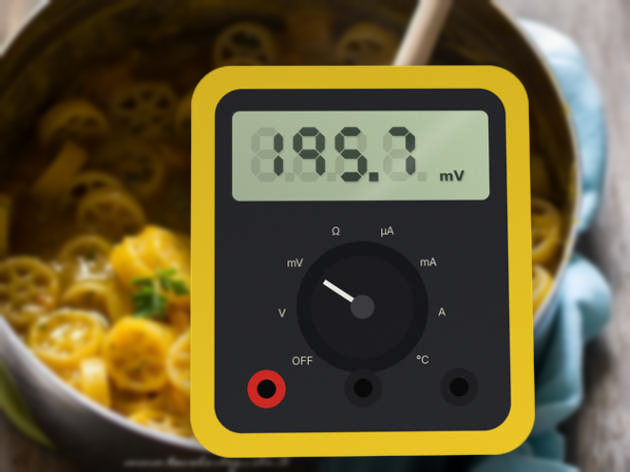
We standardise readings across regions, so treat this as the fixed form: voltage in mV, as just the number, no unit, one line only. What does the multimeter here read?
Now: 195.7
